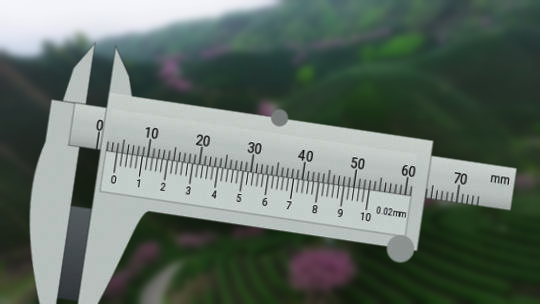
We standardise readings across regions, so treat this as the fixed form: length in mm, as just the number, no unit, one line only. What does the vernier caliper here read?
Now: 4.0
